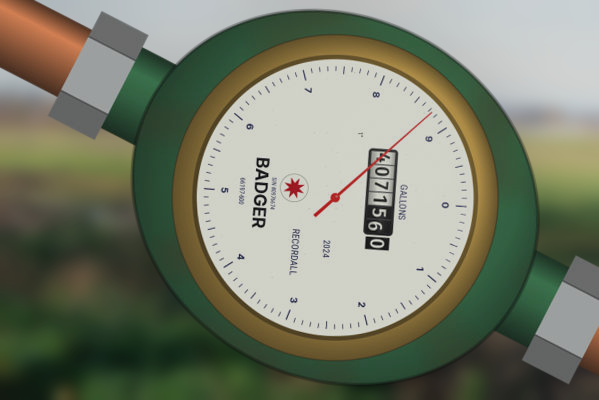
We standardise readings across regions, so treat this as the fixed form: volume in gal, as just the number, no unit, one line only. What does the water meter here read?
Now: 4071558.7
